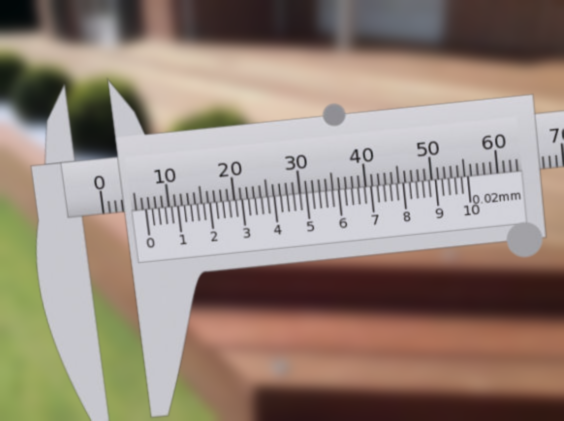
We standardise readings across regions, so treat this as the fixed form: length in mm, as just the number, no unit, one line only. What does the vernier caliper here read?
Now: 6.5
